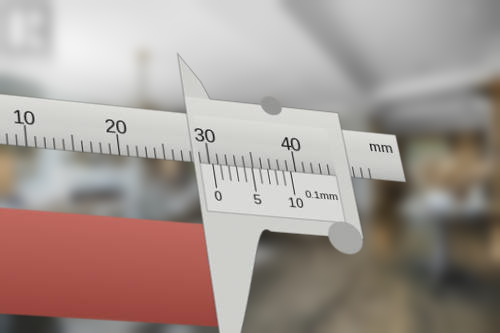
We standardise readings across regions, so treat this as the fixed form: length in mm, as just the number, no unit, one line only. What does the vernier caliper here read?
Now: 30.4
